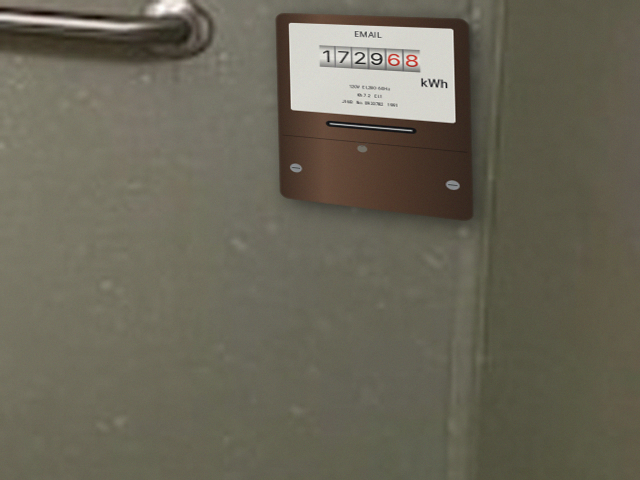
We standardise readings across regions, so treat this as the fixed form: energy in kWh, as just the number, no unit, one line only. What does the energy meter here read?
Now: 1729.68
